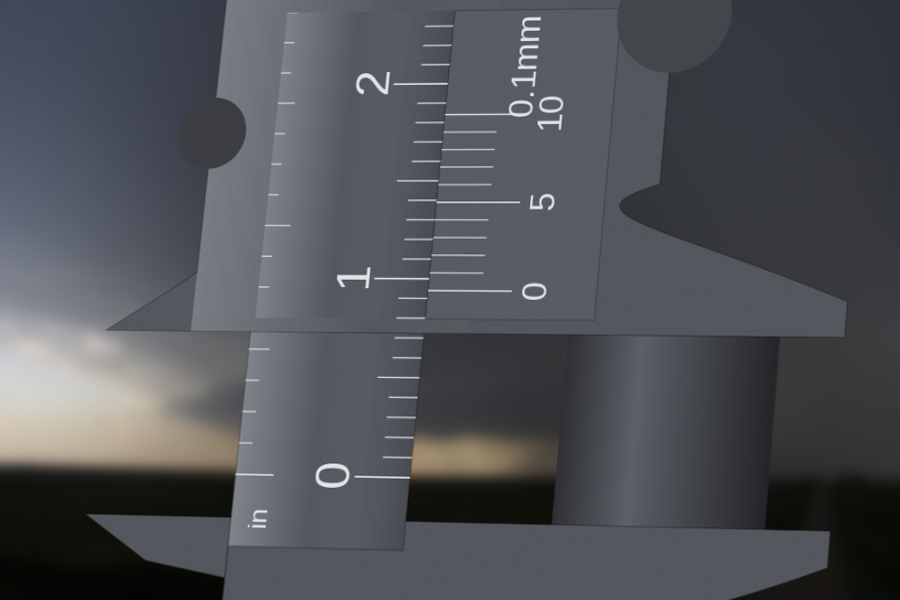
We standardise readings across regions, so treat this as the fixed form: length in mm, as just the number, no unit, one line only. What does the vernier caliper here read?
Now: 9.4
